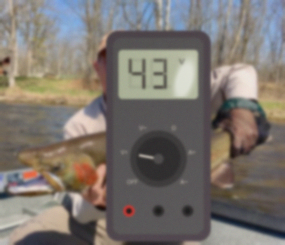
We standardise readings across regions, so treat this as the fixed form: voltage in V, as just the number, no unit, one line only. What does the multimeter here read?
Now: 43
